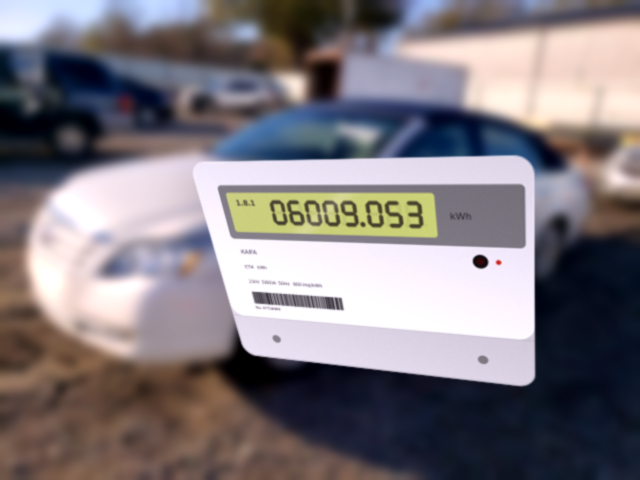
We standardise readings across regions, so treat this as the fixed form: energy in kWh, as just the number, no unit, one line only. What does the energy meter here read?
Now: 6009.053
